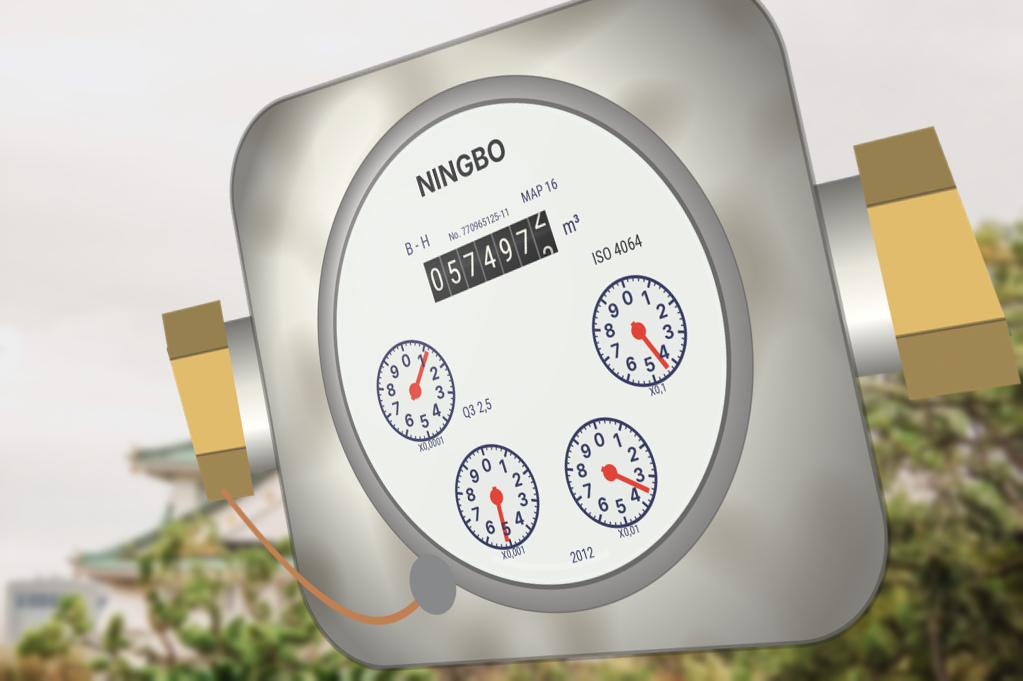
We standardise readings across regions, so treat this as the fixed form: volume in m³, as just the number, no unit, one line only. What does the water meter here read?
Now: 574972.4351
